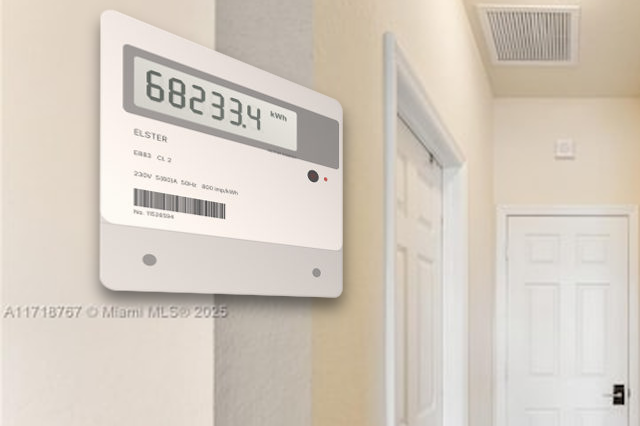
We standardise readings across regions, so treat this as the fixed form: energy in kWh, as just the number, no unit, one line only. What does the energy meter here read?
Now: 68233.4
